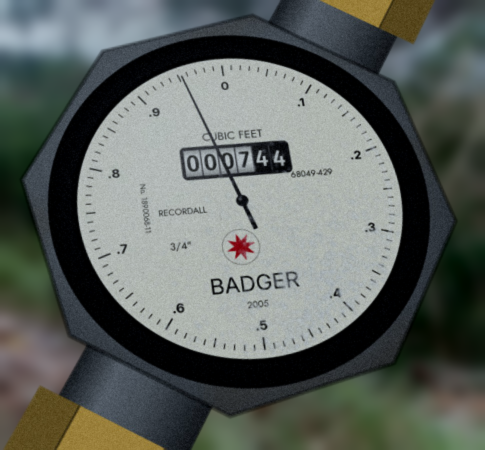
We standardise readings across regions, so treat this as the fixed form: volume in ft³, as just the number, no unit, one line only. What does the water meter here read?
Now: 743.95
